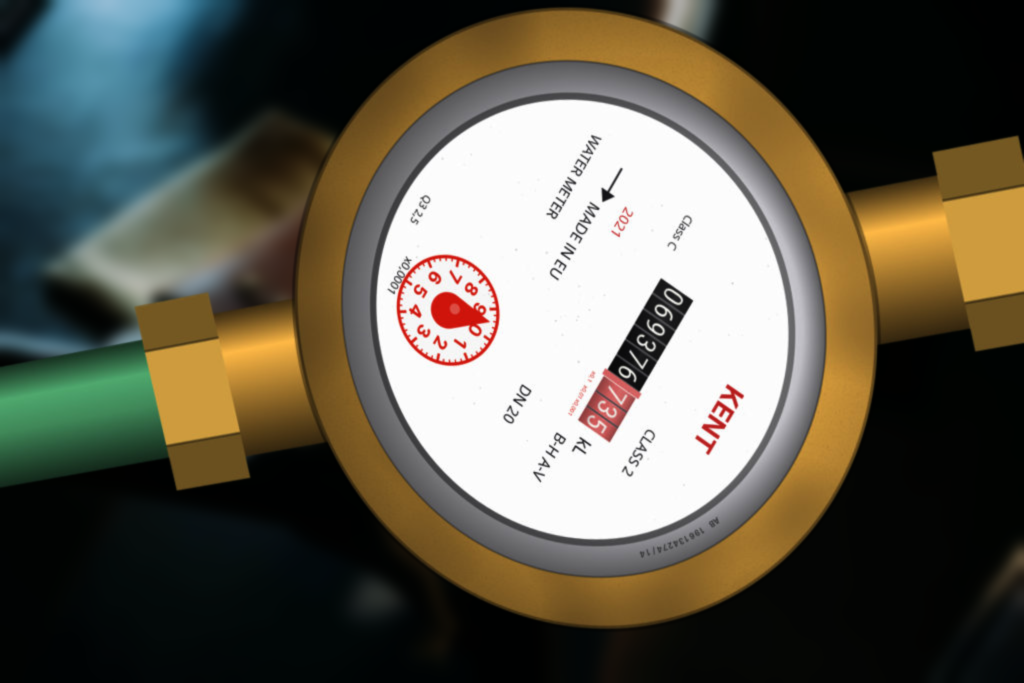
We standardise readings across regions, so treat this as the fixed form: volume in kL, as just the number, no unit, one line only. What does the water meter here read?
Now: 69376.7349
